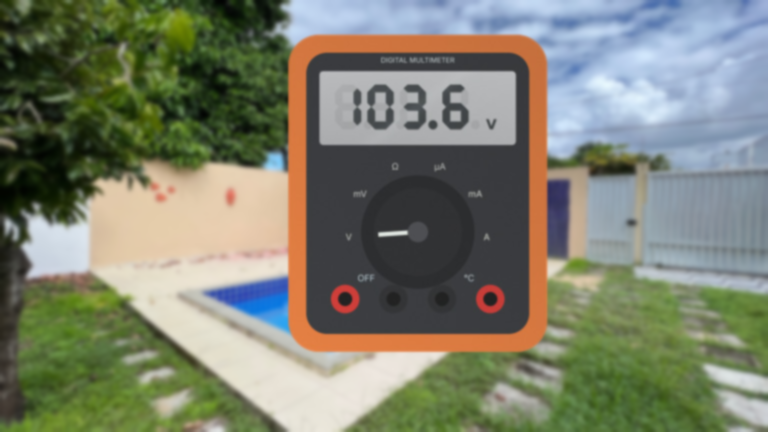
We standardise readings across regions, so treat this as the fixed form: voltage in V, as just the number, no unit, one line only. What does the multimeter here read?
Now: 103.6
